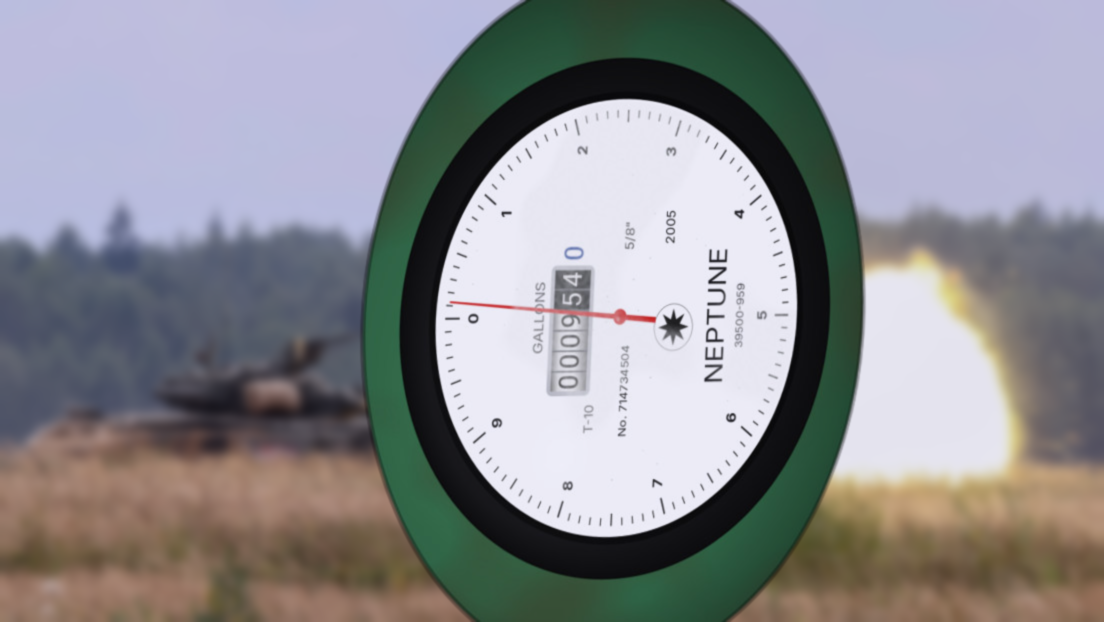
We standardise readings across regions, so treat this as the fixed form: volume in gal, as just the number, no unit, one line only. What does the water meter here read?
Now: 9540.1
